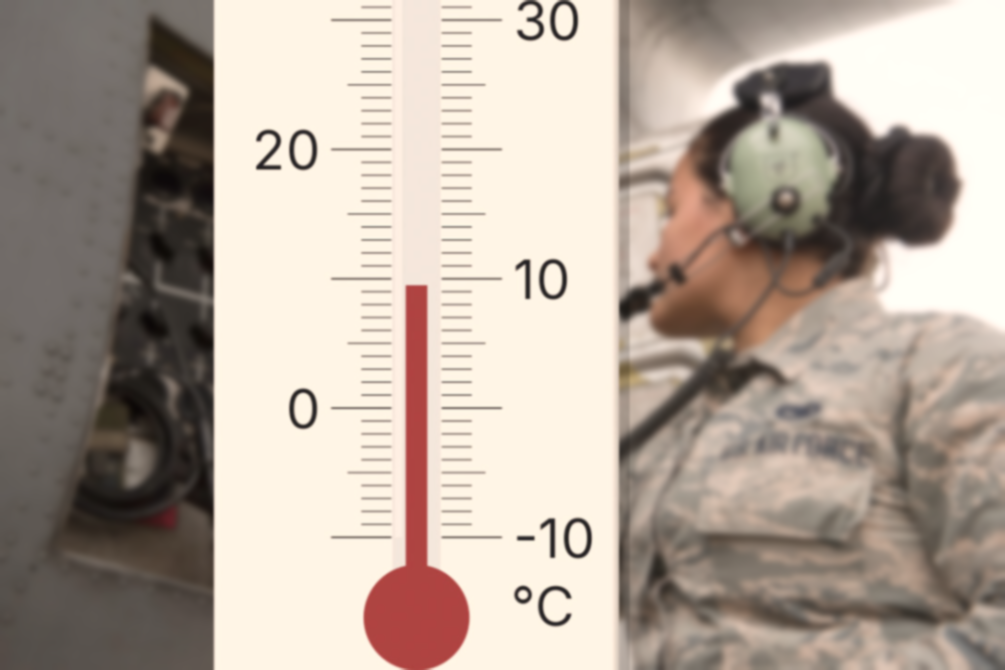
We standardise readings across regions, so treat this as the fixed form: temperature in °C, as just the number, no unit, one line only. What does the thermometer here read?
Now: 9.5
